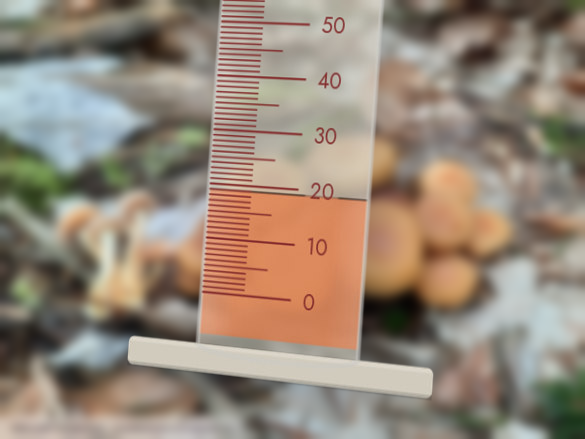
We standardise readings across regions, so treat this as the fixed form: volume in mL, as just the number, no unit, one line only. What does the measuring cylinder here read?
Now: 19
